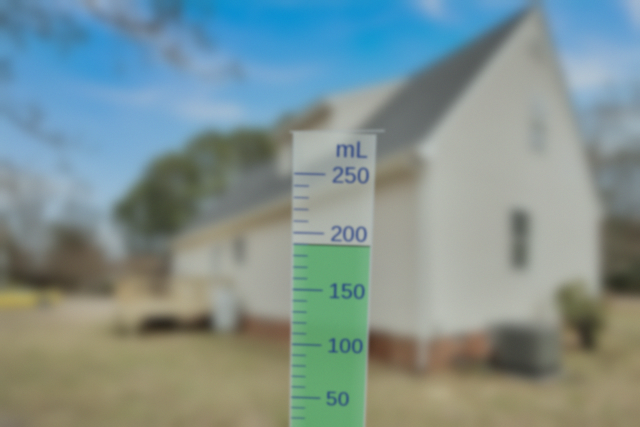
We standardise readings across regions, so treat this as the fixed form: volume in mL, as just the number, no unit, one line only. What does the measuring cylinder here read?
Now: 190
